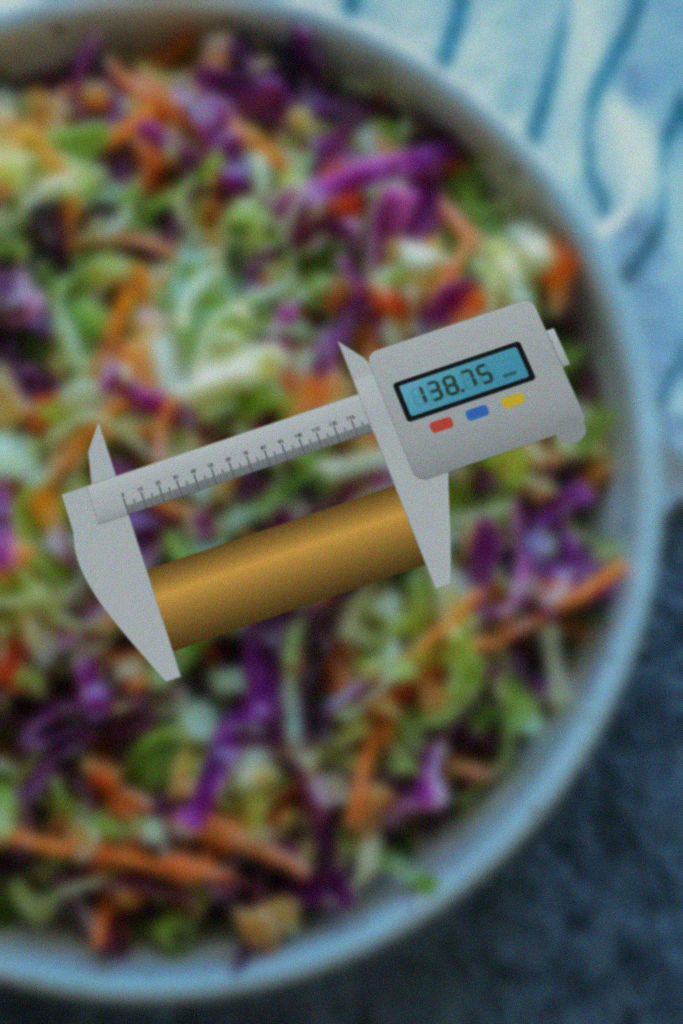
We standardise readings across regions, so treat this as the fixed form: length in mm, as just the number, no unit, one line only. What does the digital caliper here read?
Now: 138.75
